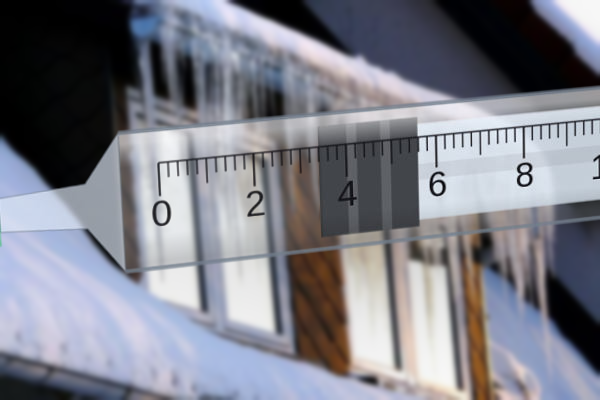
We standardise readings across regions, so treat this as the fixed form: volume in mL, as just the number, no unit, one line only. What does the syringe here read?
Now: 3.4
